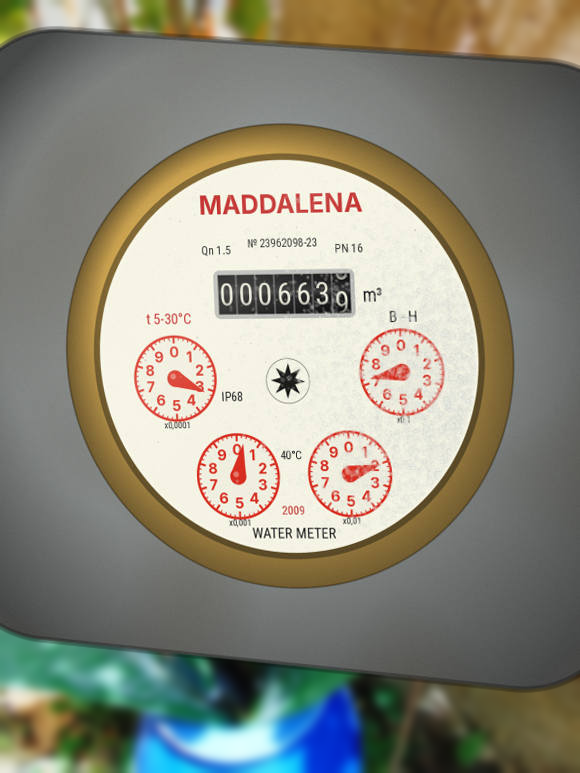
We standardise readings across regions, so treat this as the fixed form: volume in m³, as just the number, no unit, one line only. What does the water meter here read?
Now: 6638.7203
